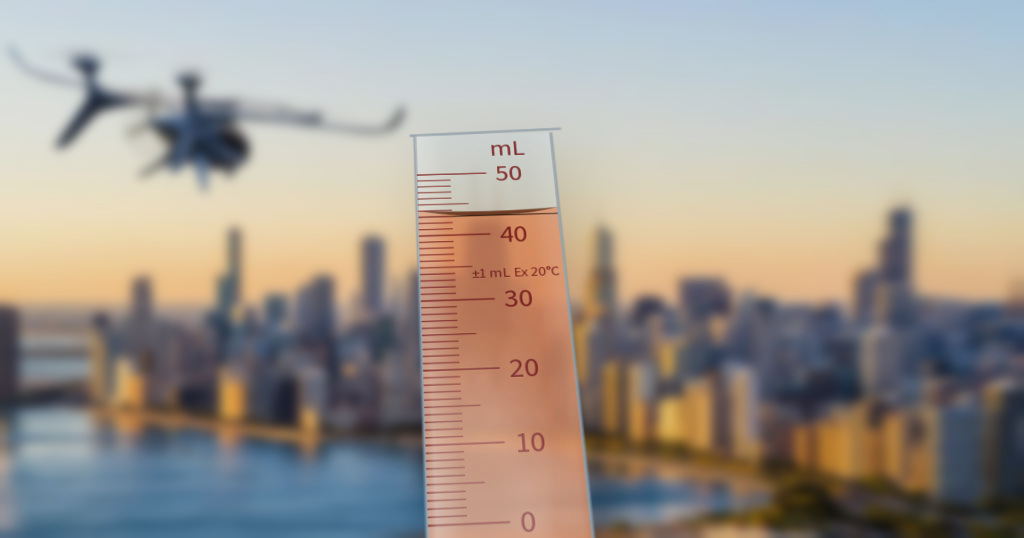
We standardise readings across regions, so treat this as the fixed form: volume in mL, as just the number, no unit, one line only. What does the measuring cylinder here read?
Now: 43
